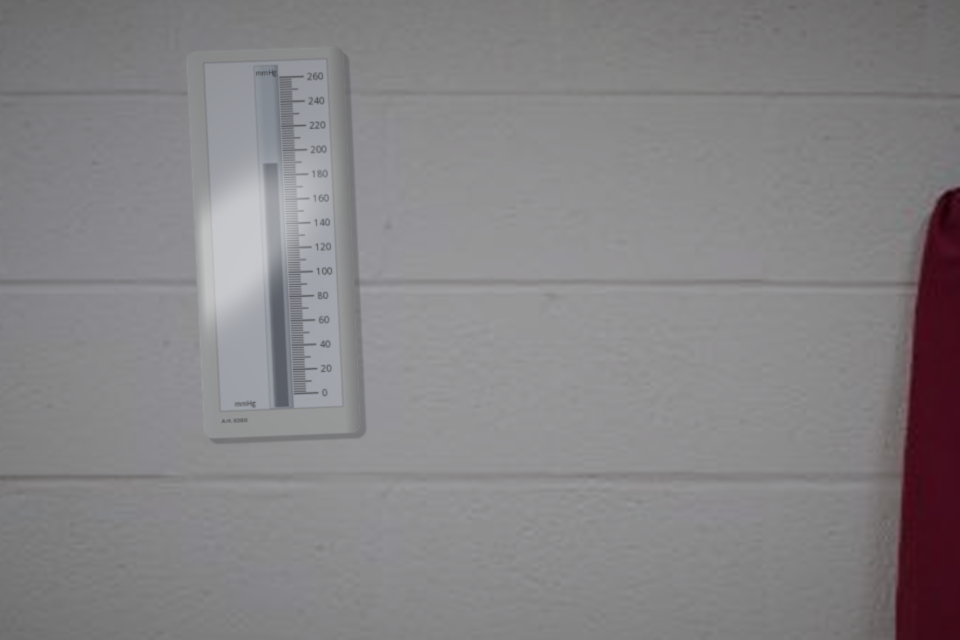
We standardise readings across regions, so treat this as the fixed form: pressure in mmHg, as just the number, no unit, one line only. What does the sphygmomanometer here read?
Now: 190
